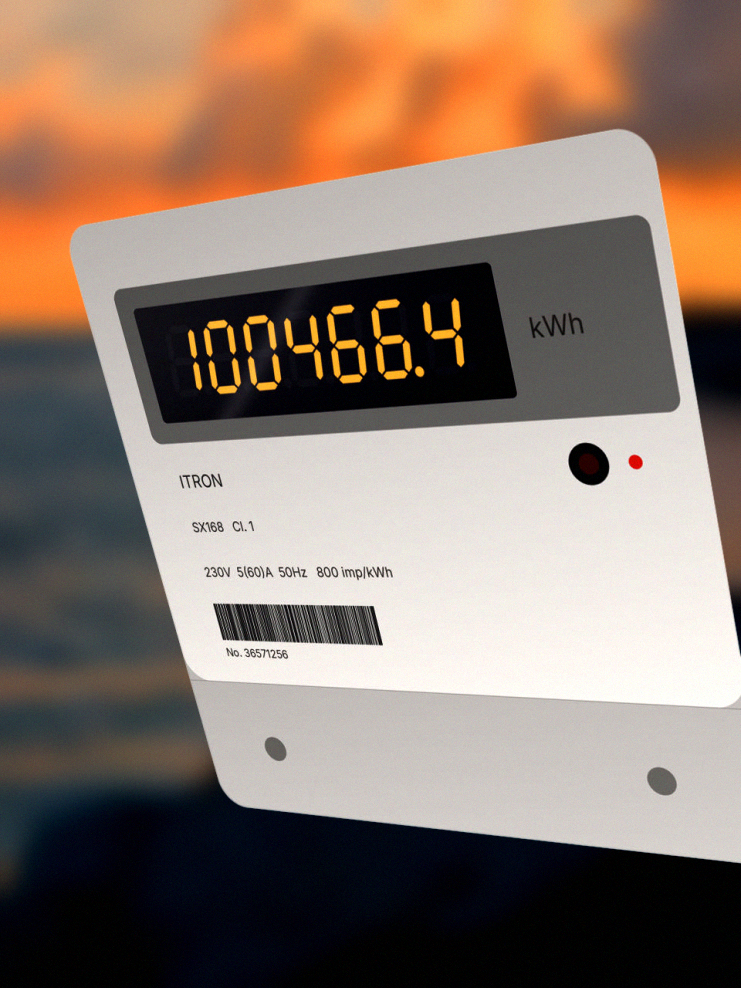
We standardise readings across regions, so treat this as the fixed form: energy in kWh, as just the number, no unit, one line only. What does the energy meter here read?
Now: 100466.4
